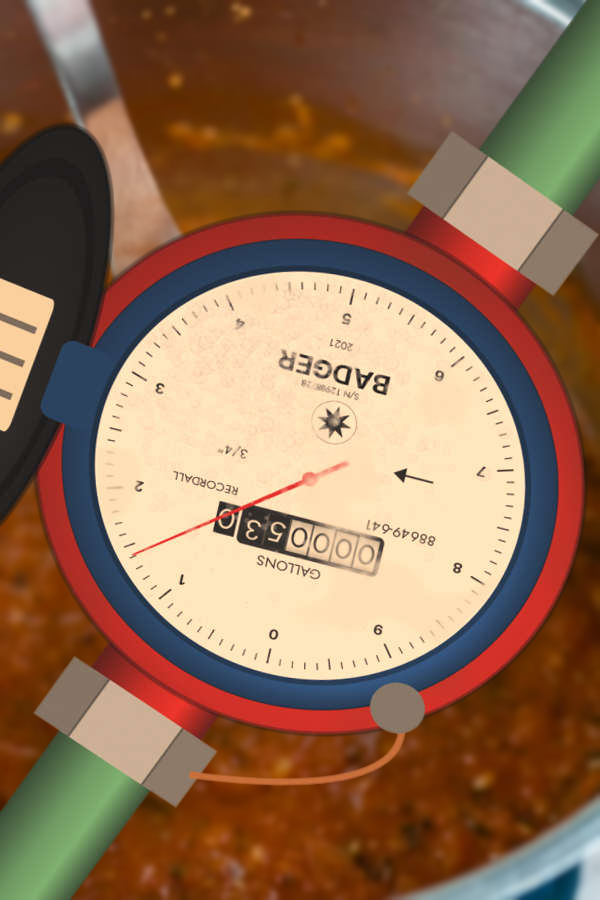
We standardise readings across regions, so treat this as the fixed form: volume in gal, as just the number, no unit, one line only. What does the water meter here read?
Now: 531.4
